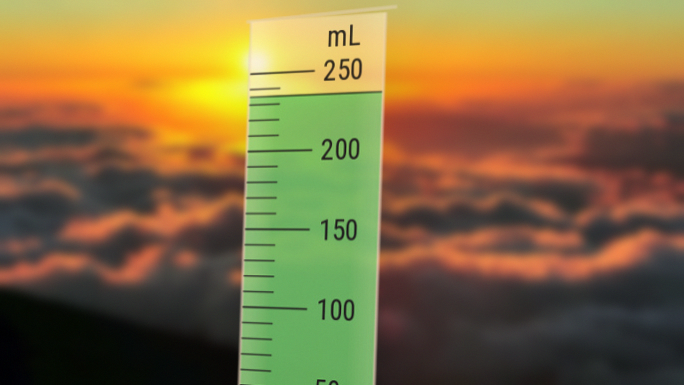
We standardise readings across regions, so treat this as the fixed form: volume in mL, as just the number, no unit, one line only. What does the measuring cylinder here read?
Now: 235
